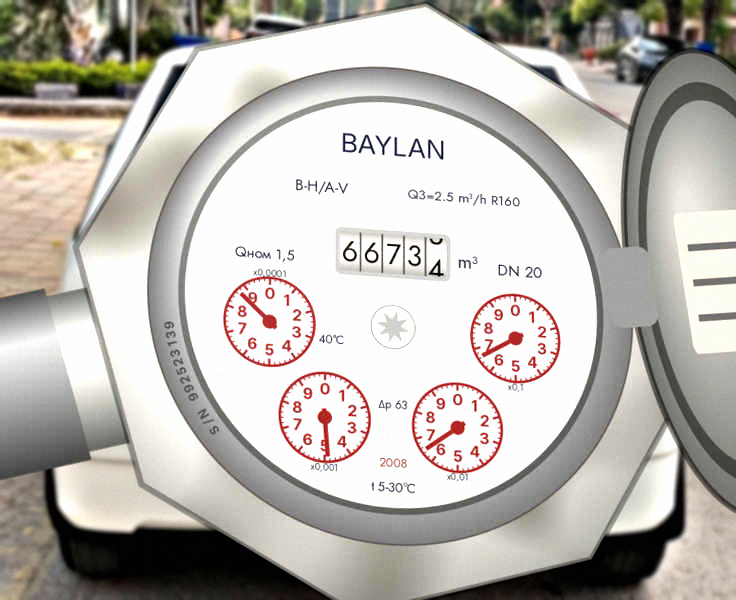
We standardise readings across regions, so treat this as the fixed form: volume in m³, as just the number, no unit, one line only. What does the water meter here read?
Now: 66733.6648
